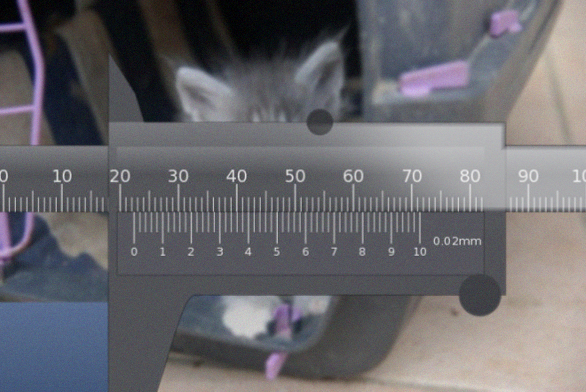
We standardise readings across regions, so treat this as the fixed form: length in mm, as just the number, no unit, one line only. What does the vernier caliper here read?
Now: 22.4
